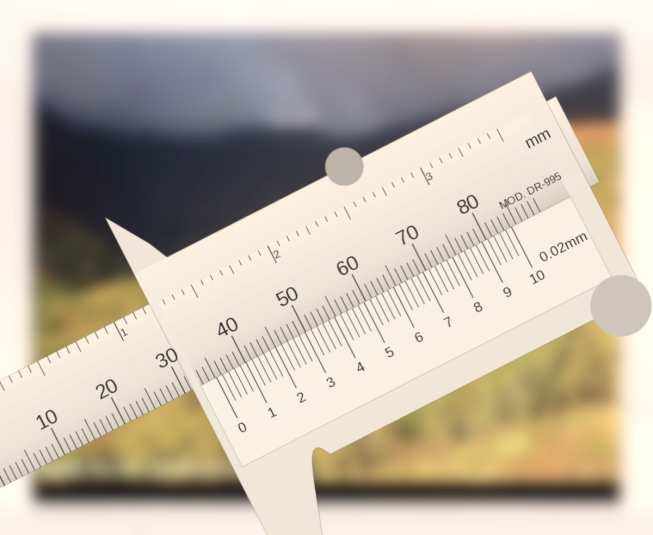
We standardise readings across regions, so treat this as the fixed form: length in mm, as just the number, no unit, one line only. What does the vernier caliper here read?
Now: 35.2
